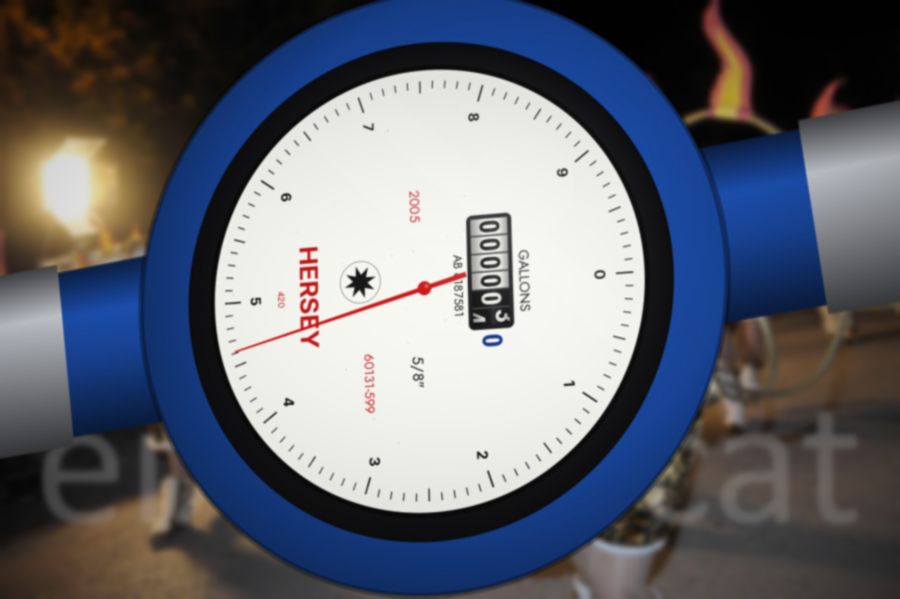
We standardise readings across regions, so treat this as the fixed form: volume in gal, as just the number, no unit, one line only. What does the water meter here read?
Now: 34.6
